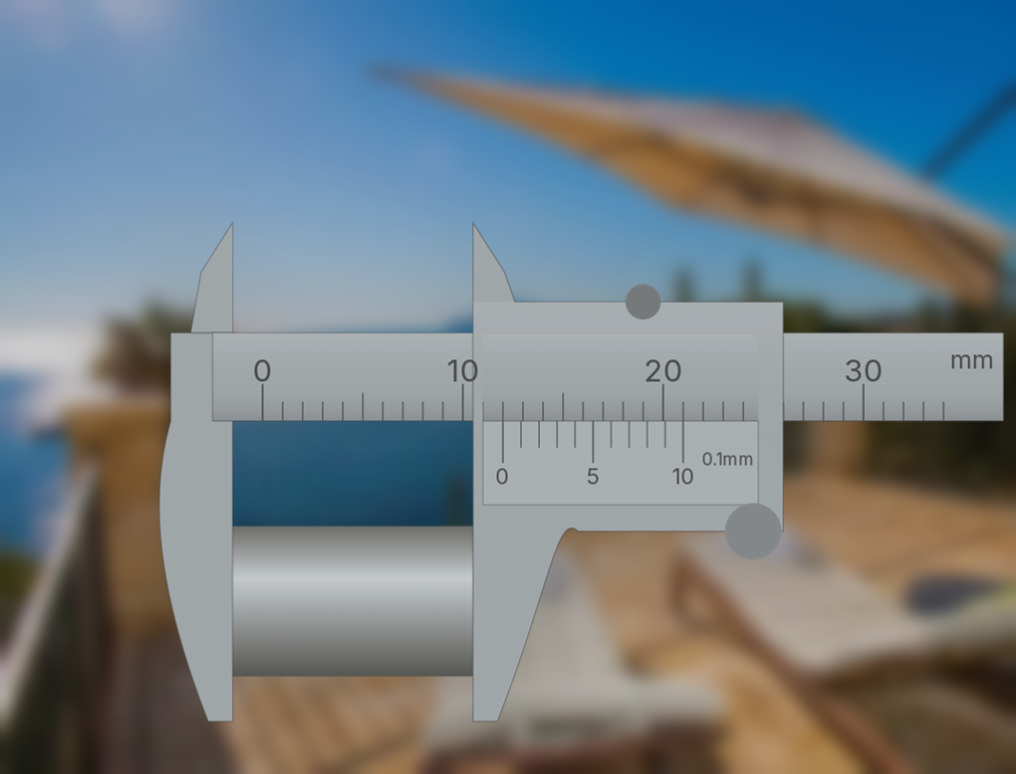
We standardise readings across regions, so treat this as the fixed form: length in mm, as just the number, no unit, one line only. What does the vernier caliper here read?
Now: 12.0
